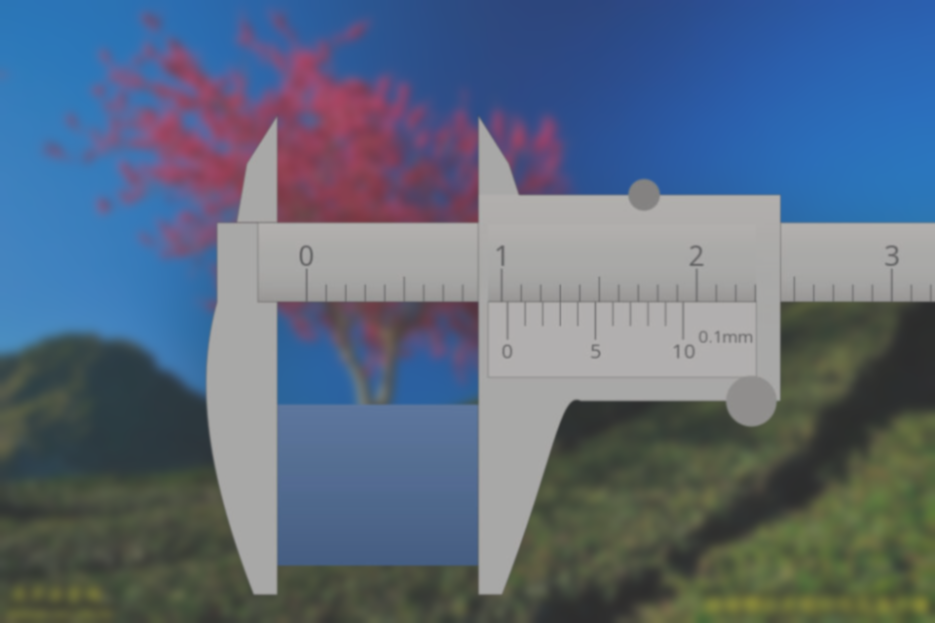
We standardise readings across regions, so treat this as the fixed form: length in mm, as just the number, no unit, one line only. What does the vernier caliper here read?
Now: 10.3
